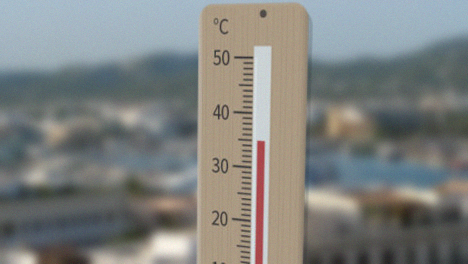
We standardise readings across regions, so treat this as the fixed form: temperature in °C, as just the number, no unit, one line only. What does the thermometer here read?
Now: 35
